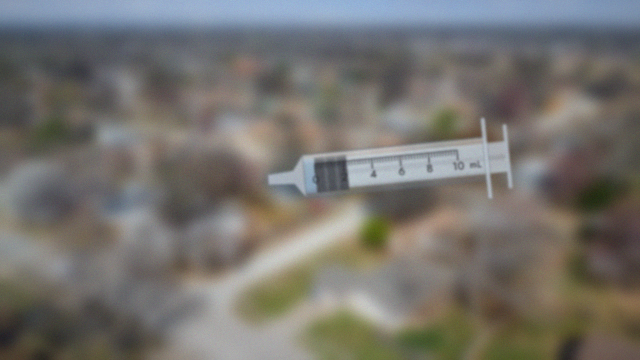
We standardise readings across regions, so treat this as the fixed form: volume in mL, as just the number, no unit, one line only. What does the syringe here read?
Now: 0
